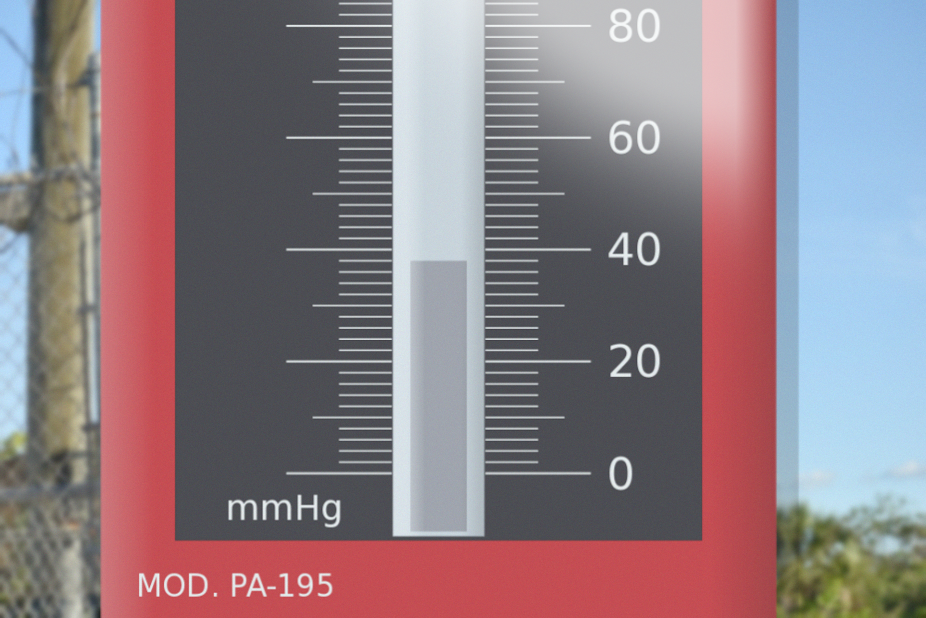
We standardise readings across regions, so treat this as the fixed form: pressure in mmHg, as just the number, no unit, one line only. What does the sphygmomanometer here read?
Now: 38
